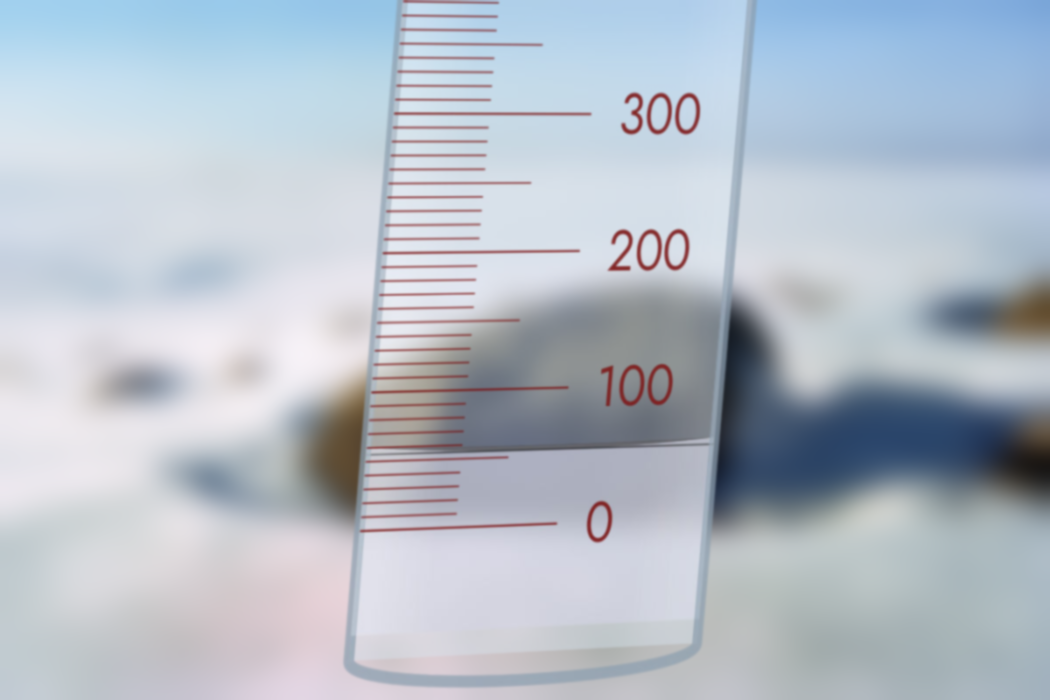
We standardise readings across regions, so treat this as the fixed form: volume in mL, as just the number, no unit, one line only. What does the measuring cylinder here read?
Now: 55
